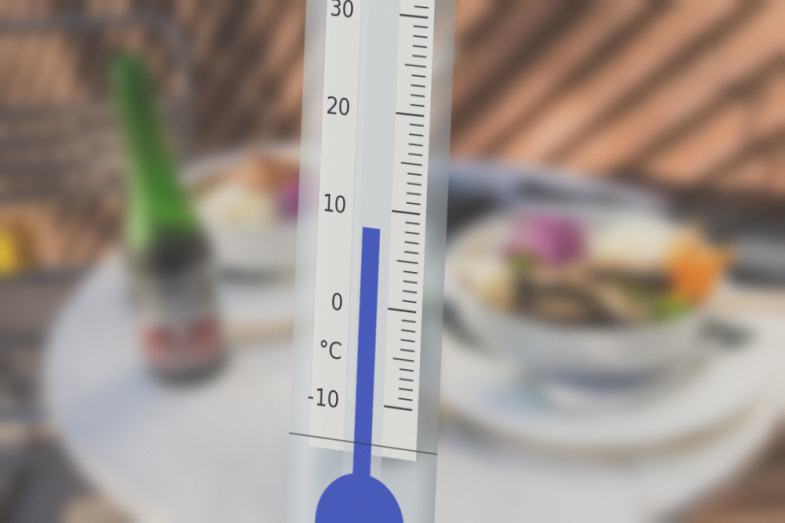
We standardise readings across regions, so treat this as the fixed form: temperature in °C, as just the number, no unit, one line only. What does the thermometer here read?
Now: 8
